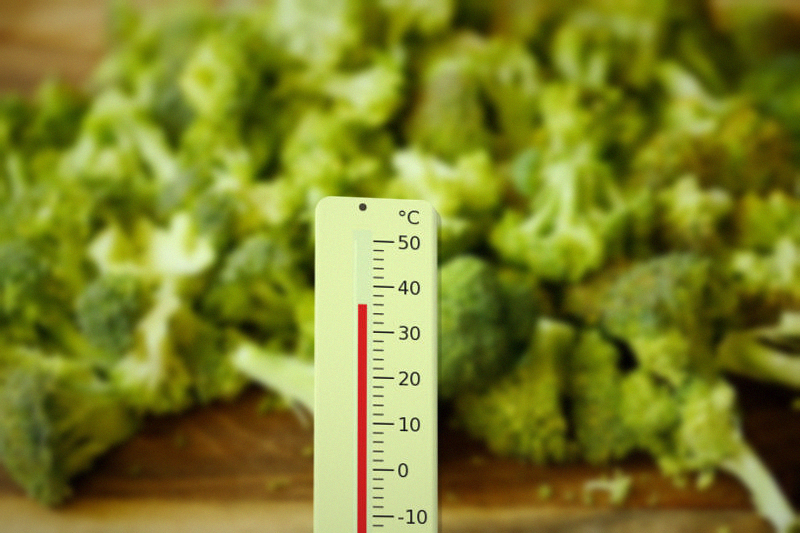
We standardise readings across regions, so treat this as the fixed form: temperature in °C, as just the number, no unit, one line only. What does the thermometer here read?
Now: 36
